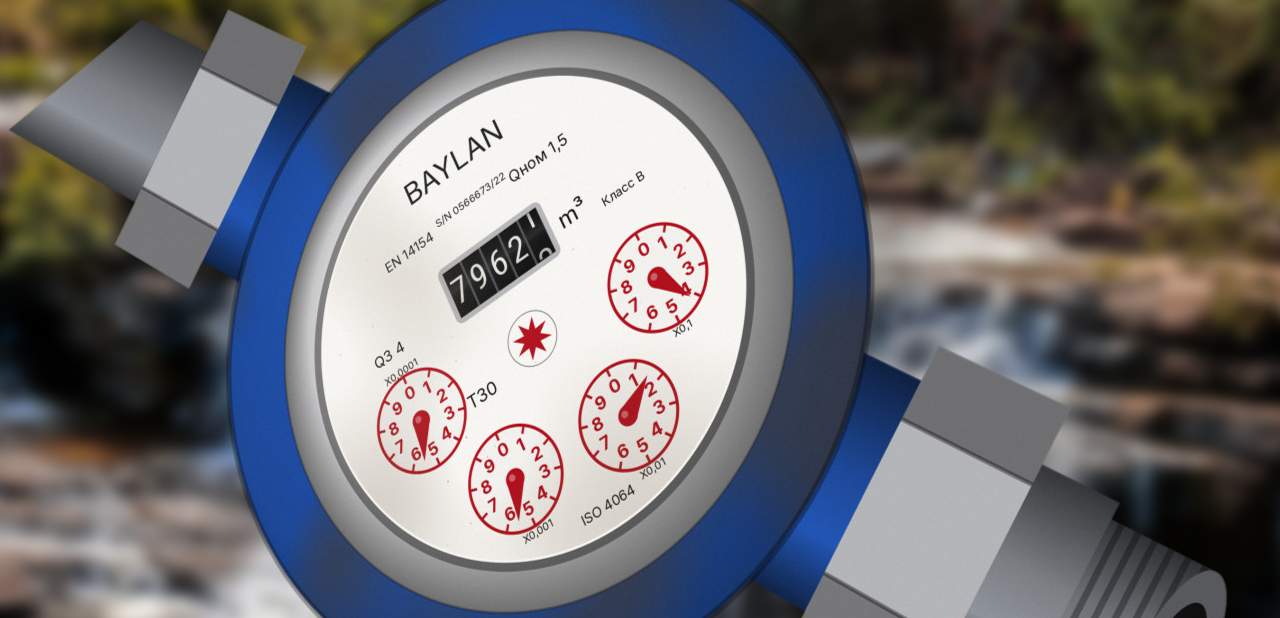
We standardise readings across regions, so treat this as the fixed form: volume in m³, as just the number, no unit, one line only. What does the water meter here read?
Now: 79621.4155
